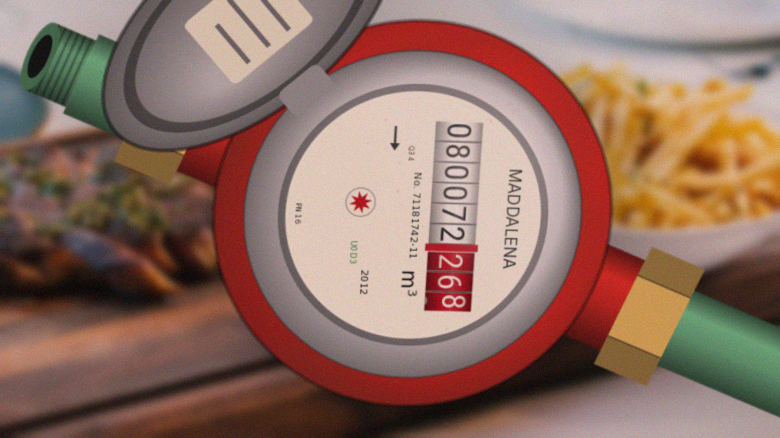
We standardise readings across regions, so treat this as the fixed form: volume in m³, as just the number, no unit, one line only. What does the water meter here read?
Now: 80072.268
